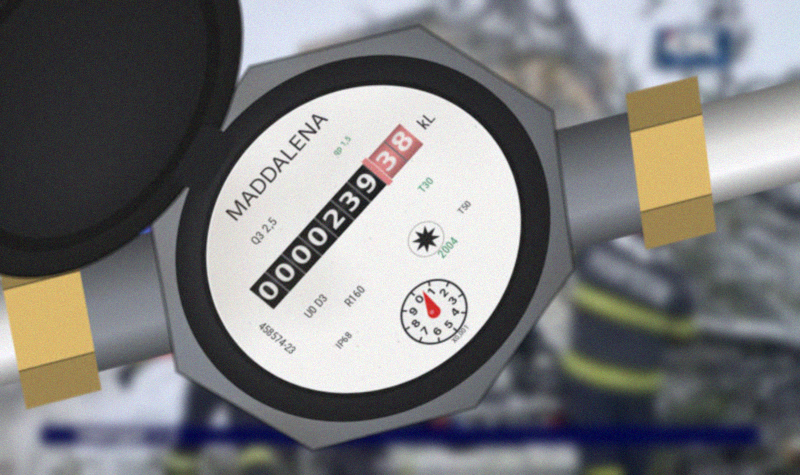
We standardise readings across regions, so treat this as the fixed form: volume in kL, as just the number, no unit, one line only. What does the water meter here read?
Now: 239.380
